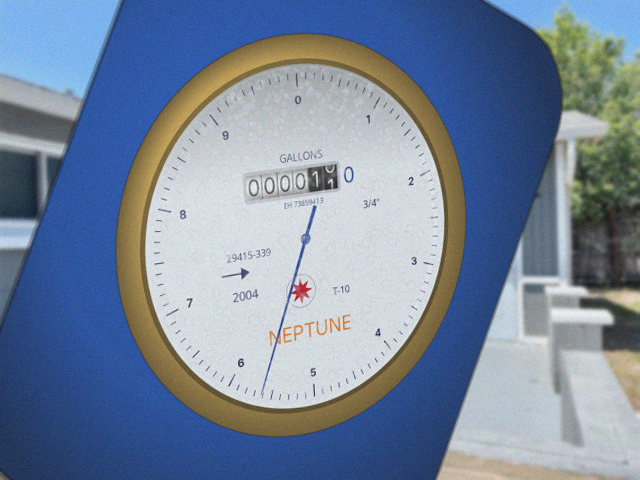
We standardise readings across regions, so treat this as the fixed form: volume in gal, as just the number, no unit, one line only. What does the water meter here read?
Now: 105.6
